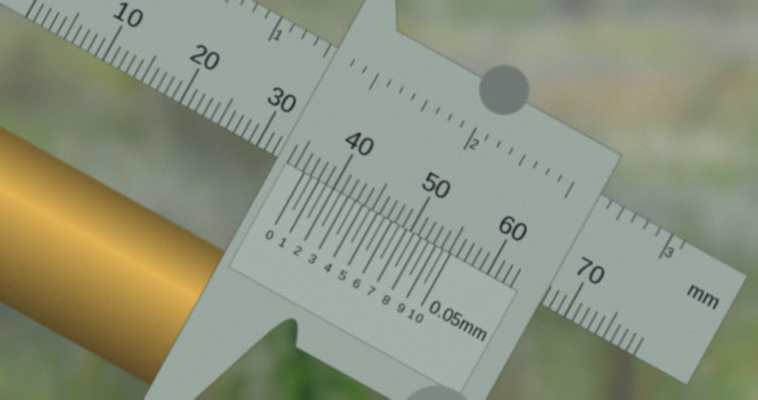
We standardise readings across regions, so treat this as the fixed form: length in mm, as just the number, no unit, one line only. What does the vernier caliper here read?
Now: 36.2
